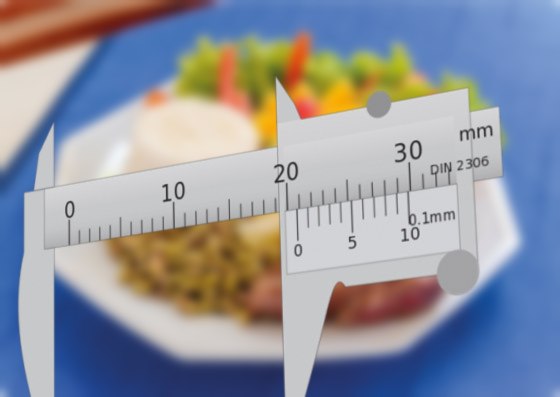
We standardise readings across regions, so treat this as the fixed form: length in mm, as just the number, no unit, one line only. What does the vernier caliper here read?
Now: 20.8
